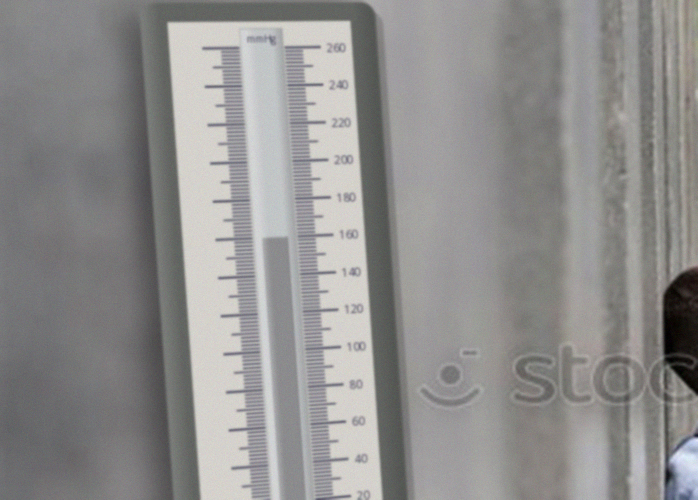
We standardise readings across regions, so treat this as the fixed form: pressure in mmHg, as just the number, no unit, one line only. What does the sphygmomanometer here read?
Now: 160
